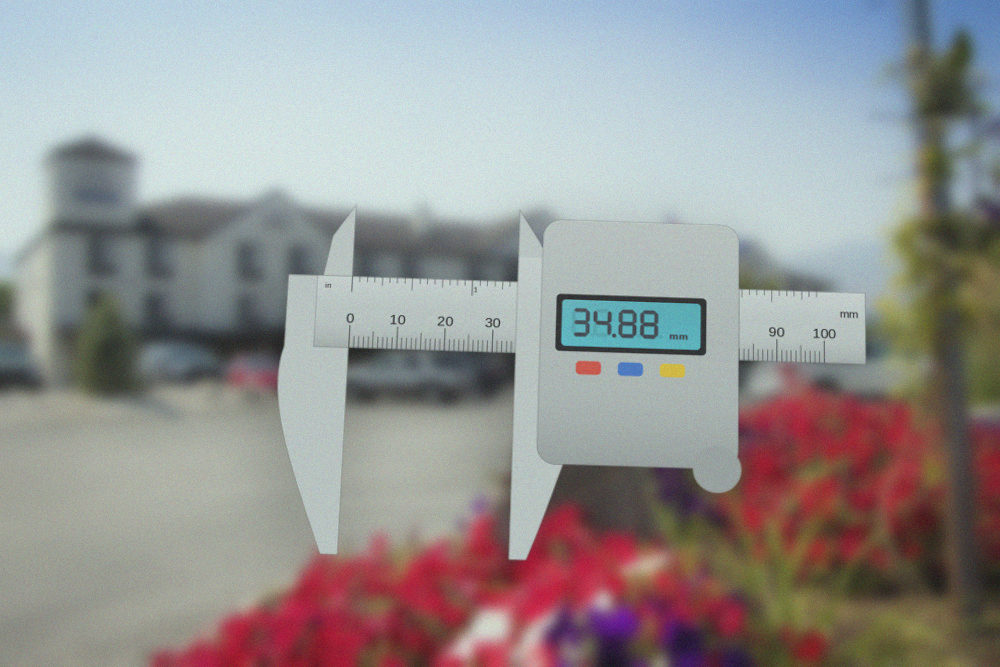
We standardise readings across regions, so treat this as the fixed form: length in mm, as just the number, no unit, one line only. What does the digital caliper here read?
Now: 34.88
